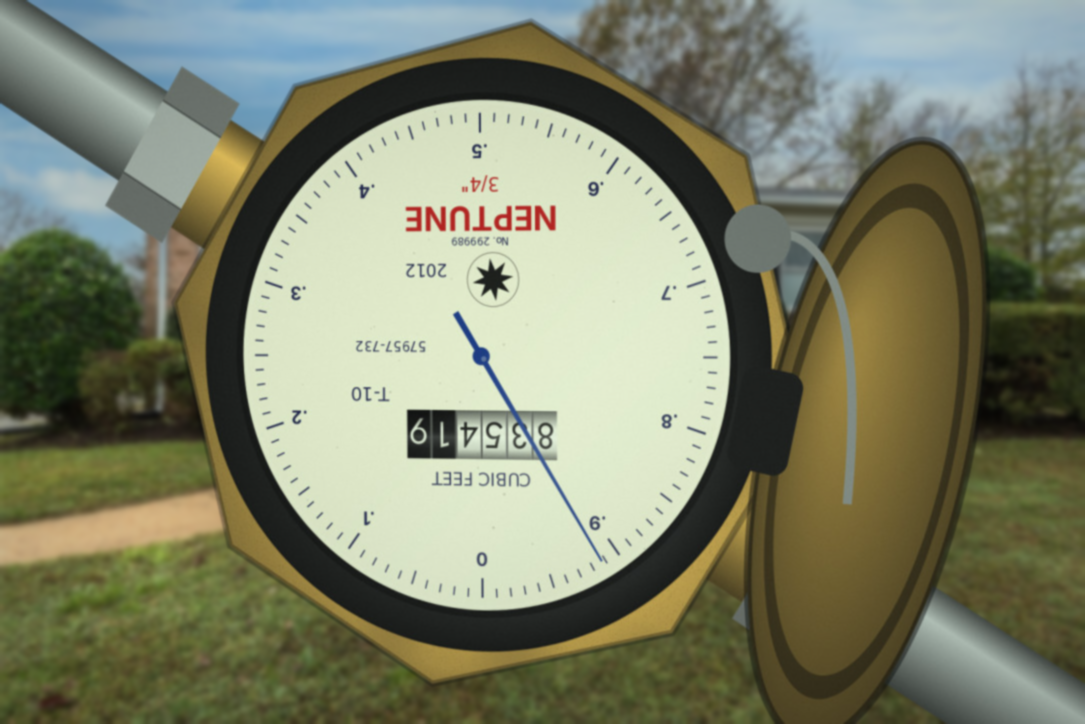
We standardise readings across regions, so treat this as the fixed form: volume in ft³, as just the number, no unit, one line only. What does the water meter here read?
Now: 835418.91
